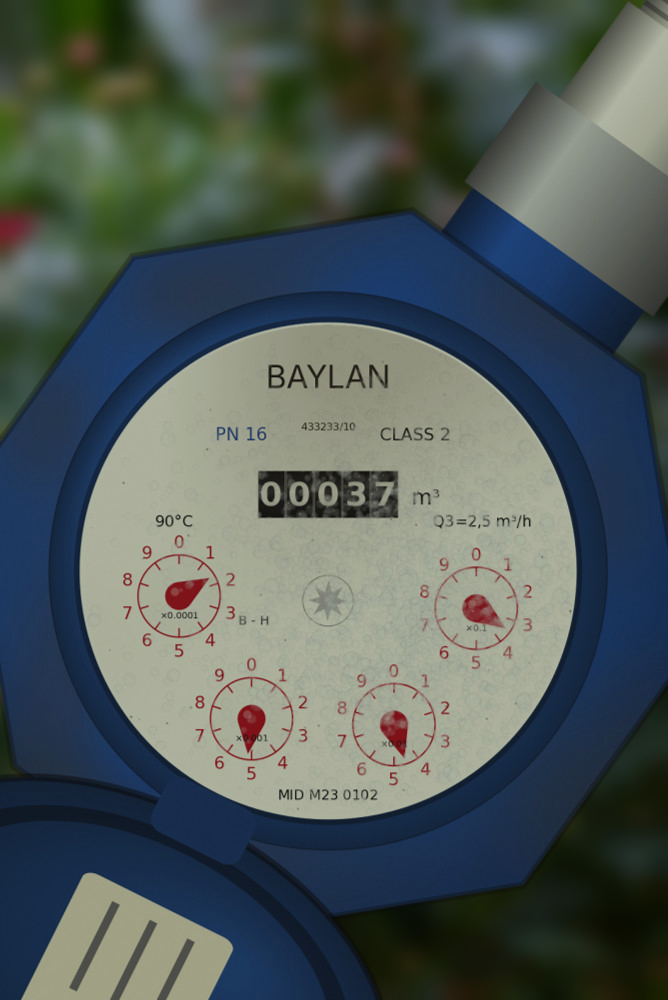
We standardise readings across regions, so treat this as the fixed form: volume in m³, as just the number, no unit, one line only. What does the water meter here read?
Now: 37.3451
